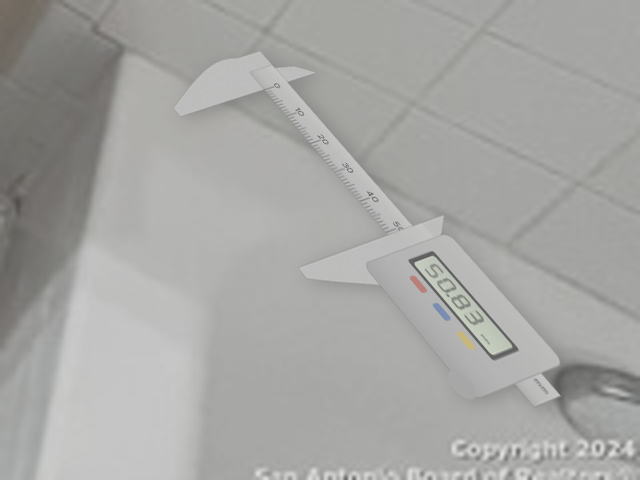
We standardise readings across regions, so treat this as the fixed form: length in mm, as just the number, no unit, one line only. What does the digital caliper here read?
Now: 50.83
